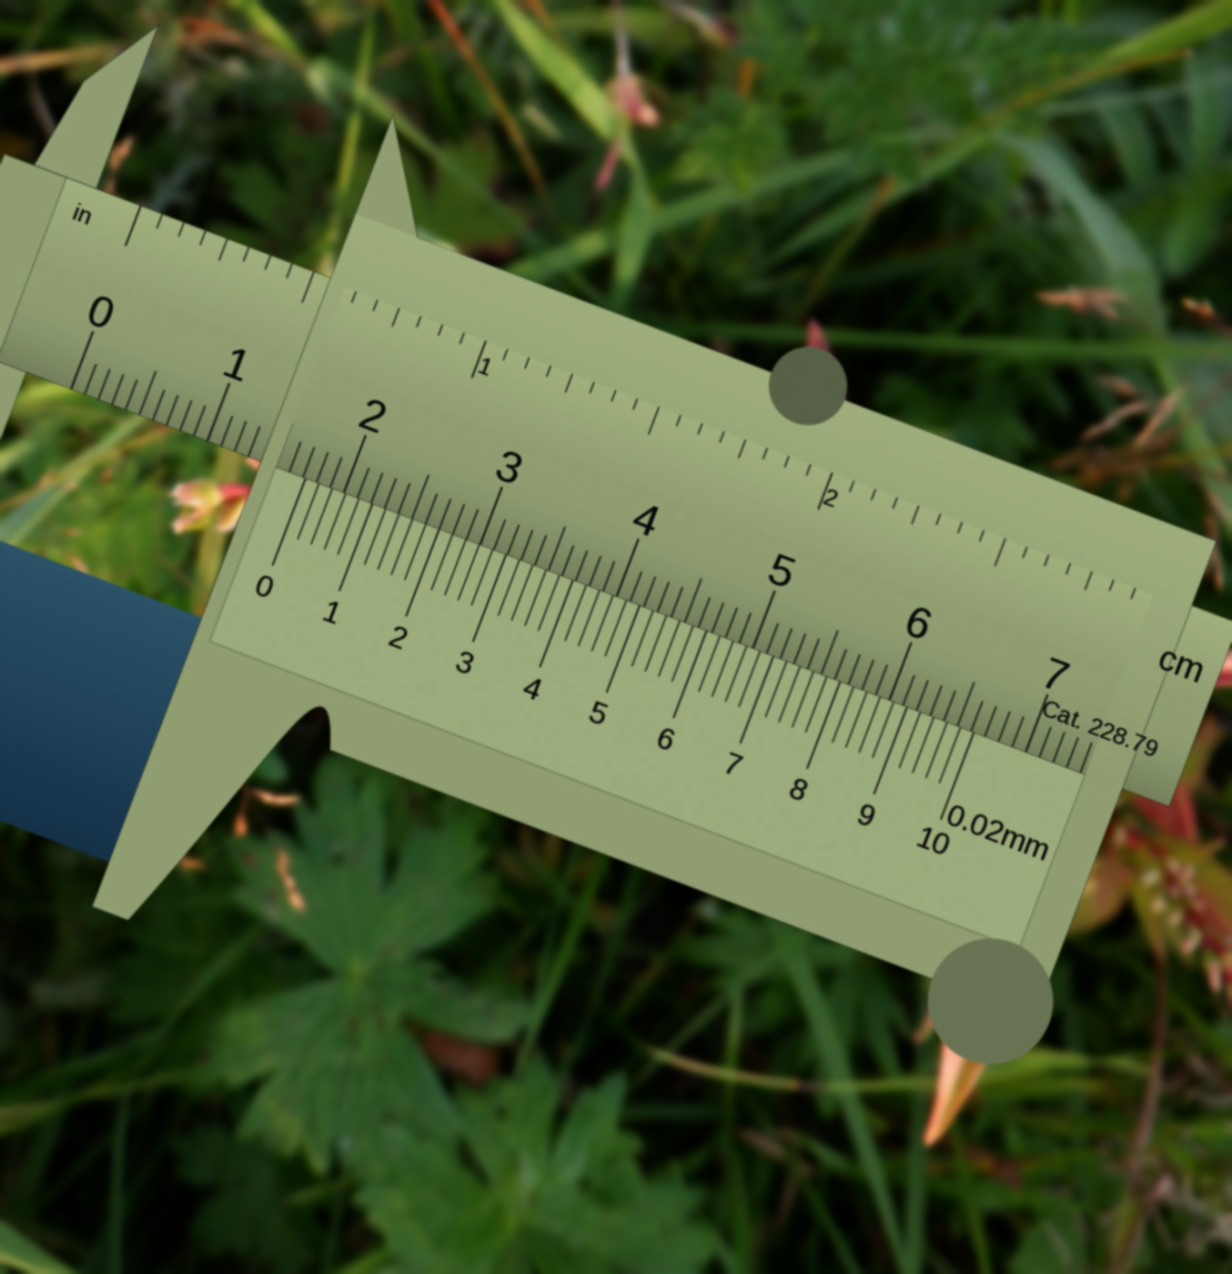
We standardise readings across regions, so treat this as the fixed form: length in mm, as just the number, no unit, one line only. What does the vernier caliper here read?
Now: 17.2
